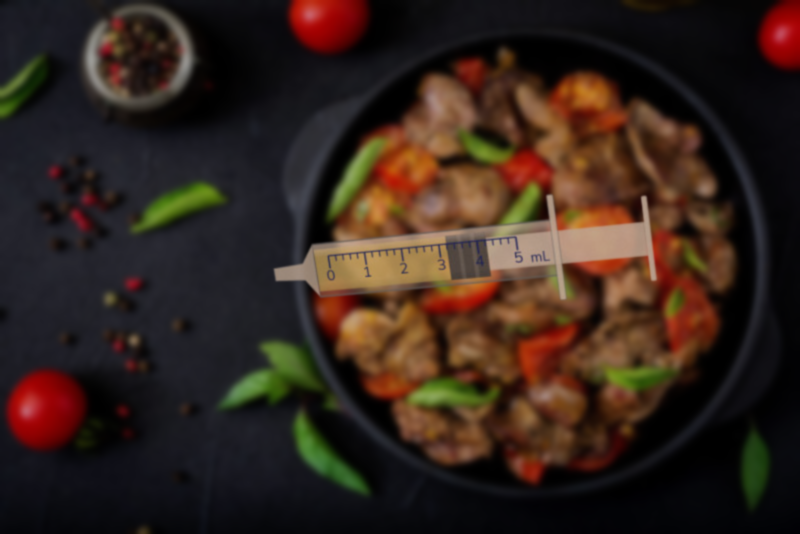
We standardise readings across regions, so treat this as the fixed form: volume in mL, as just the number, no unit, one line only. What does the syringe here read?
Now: 3.2
